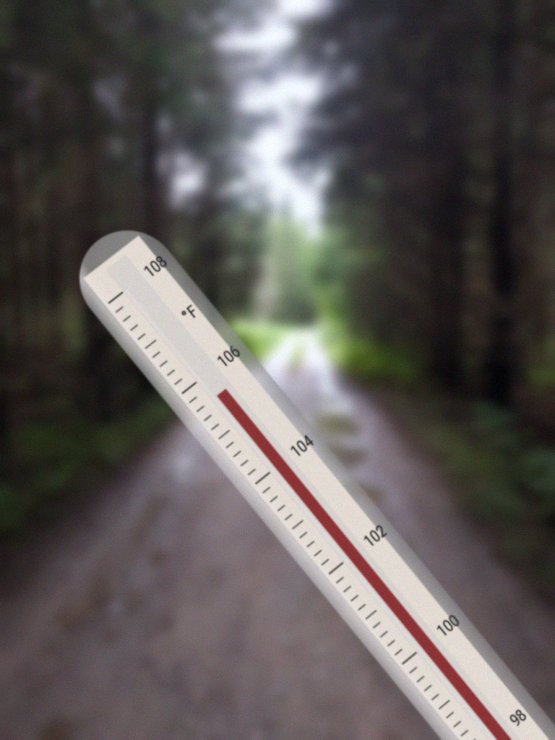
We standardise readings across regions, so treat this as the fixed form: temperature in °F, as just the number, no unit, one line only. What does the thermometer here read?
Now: 105.6
